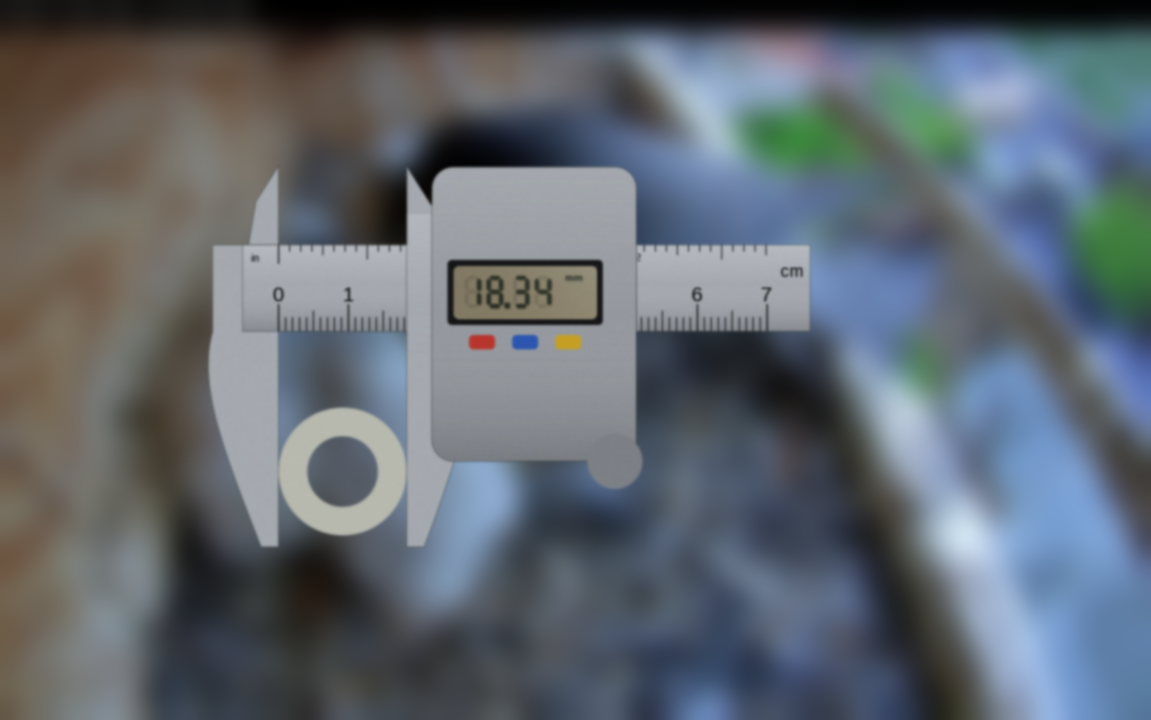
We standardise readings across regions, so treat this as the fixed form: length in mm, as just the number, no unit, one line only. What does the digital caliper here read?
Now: 18.34
